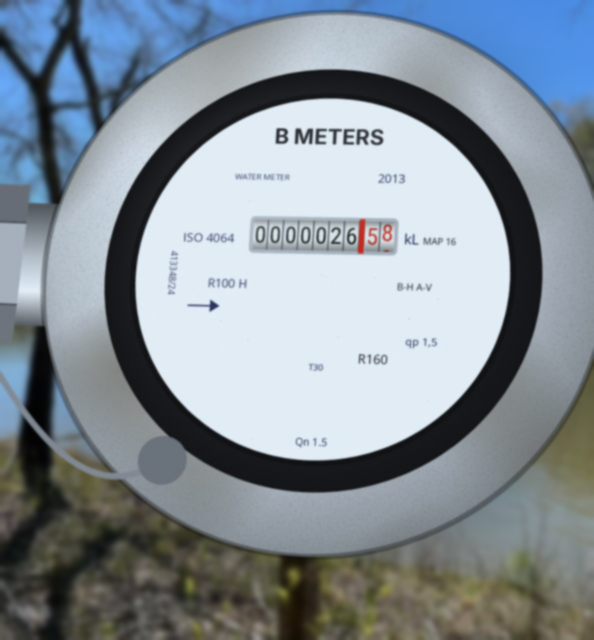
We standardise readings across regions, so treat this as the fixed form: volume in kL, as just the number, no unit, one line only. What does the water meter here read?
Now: 26.58
